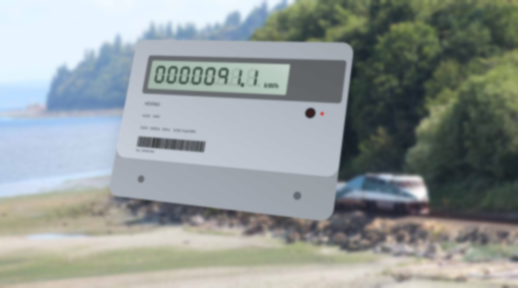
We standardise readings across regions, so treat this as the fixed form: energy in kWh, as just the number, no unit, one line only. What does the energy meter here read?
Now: 91.1
